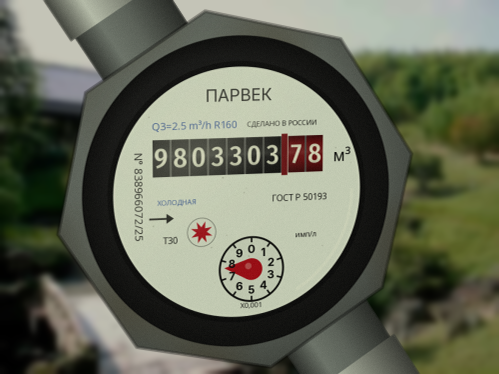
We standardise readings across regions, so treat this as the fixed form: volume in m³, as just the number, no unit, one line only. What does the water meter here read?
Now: 9803303.787
